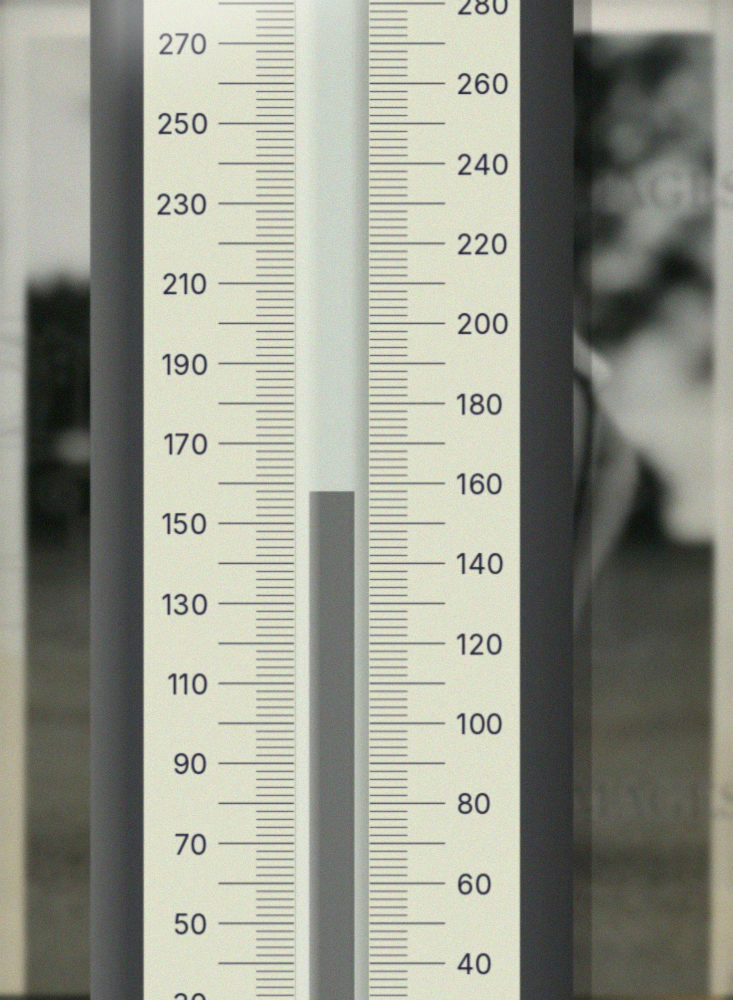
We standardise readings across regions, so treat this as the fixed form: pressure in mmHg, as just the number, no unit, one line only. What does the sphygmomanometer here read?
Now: 158
